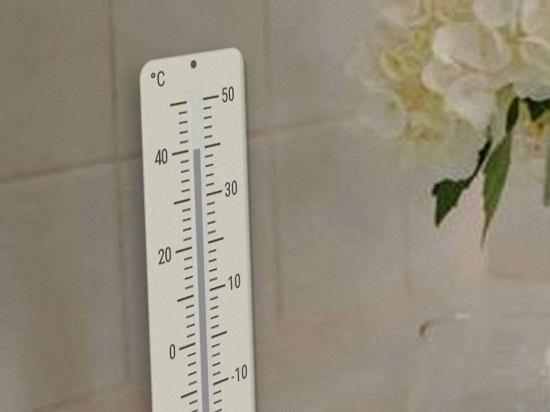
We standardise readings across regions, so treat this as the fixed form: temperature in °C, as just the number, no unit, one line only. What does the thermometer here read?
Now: 40
